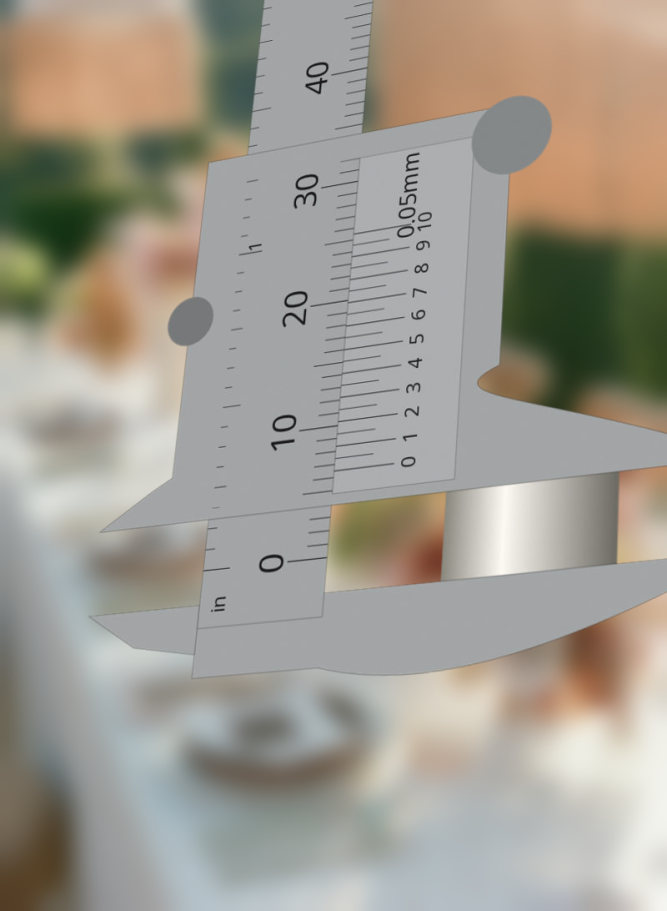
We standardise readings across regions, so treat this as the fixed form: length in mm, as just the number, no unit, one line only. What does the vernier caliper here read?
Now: 6.5
